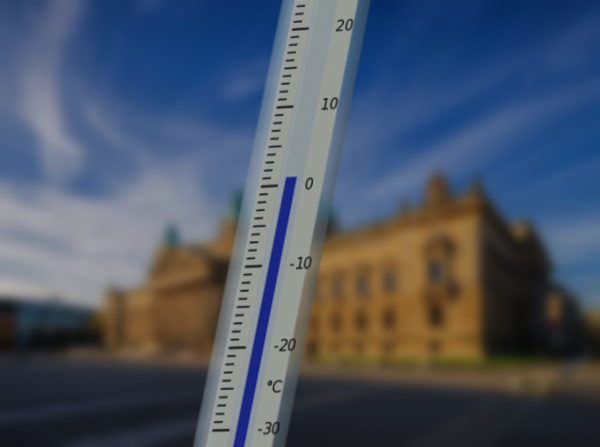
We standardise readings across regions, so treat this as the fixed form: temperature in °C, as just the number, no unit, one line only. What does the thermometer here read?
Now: 1
